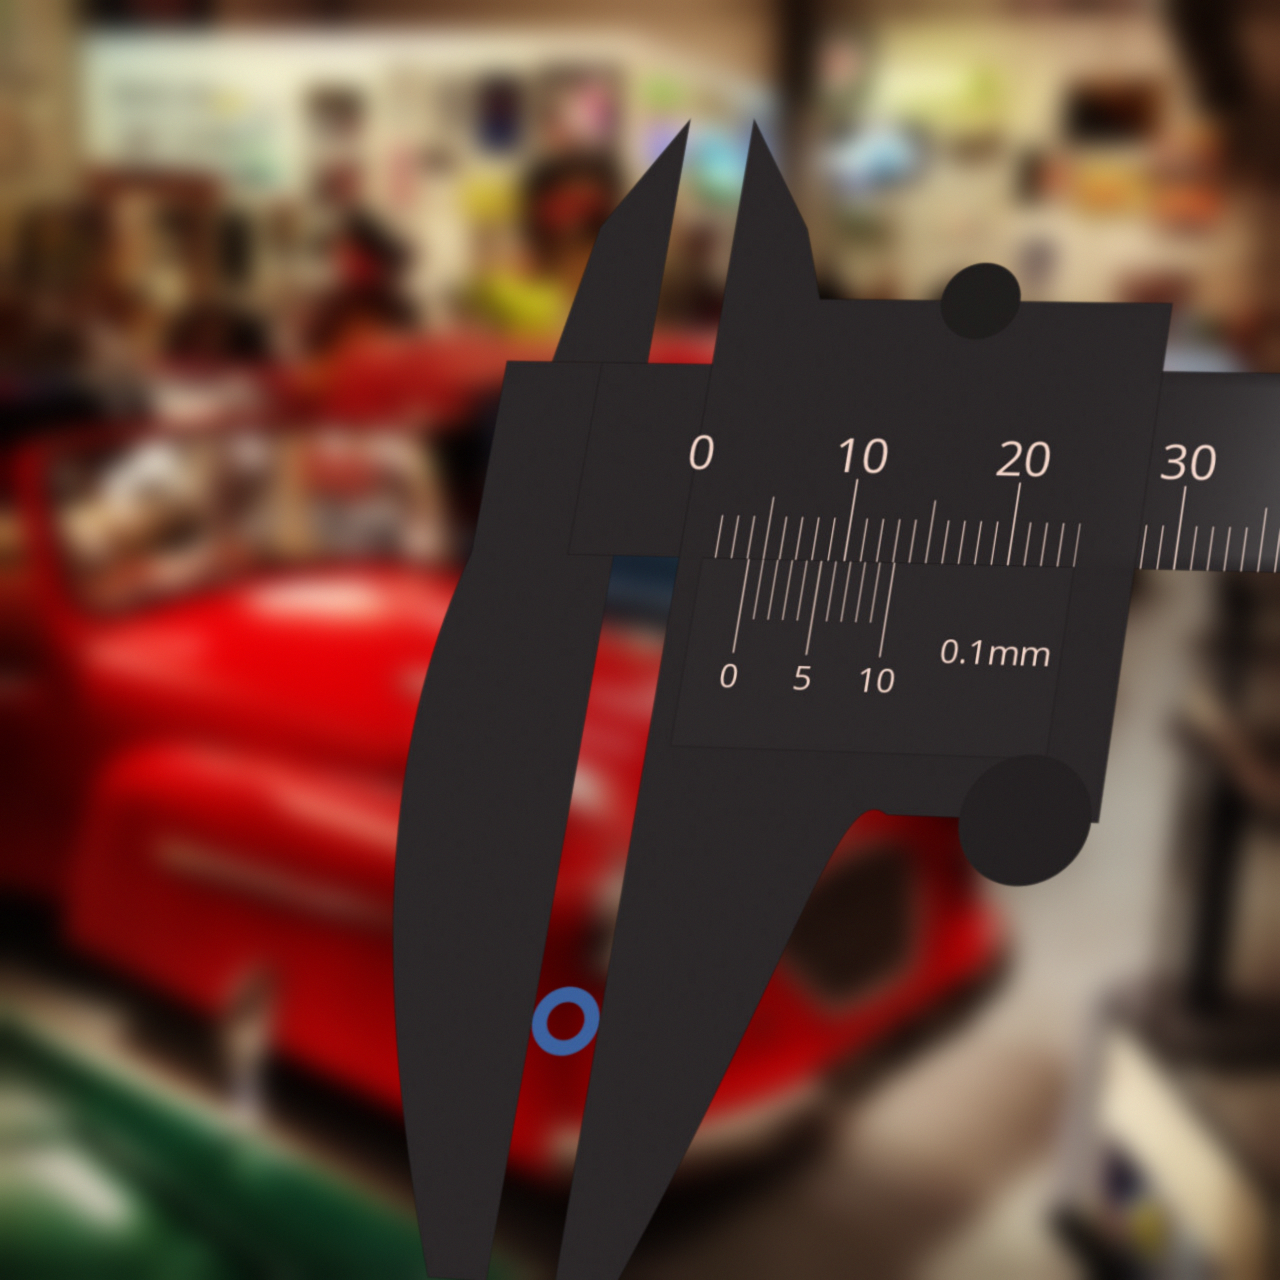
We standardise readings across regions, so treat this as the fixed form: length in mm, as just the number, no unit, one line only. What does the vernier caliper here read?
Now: 4.1
